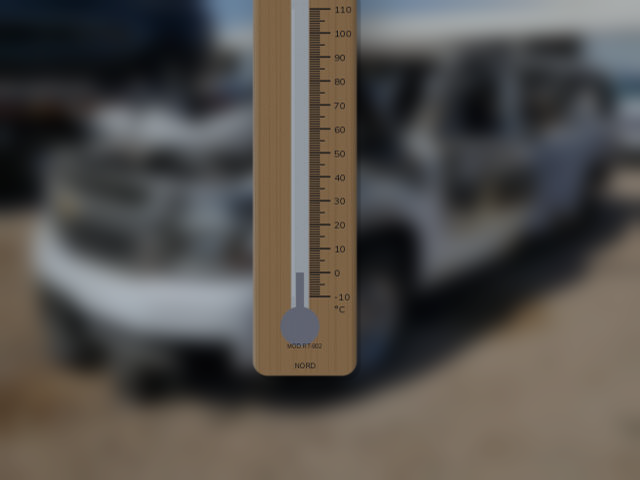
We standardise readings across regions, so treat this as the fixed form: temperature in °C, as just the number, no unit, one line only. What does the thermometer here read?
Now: 0
